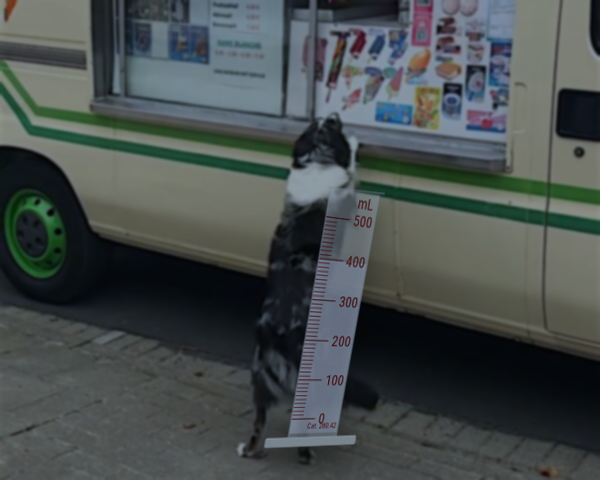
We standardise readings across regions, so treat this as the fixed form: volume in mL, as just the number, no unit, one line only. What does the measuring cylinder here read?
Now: 400
